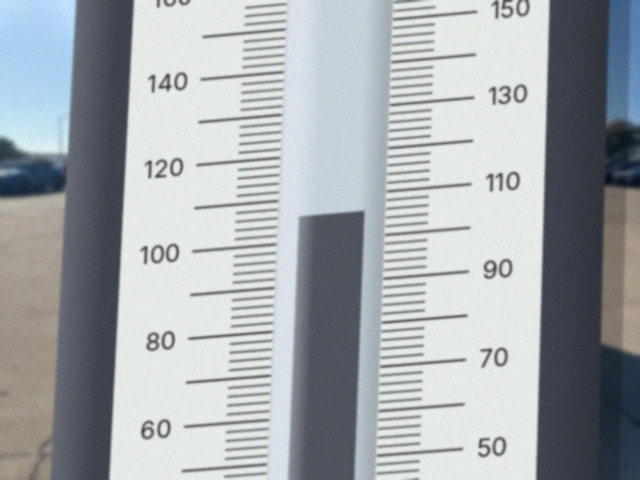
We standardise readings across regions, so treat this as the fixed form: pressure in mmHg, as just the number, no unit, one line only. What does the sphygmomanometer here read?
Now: 106
